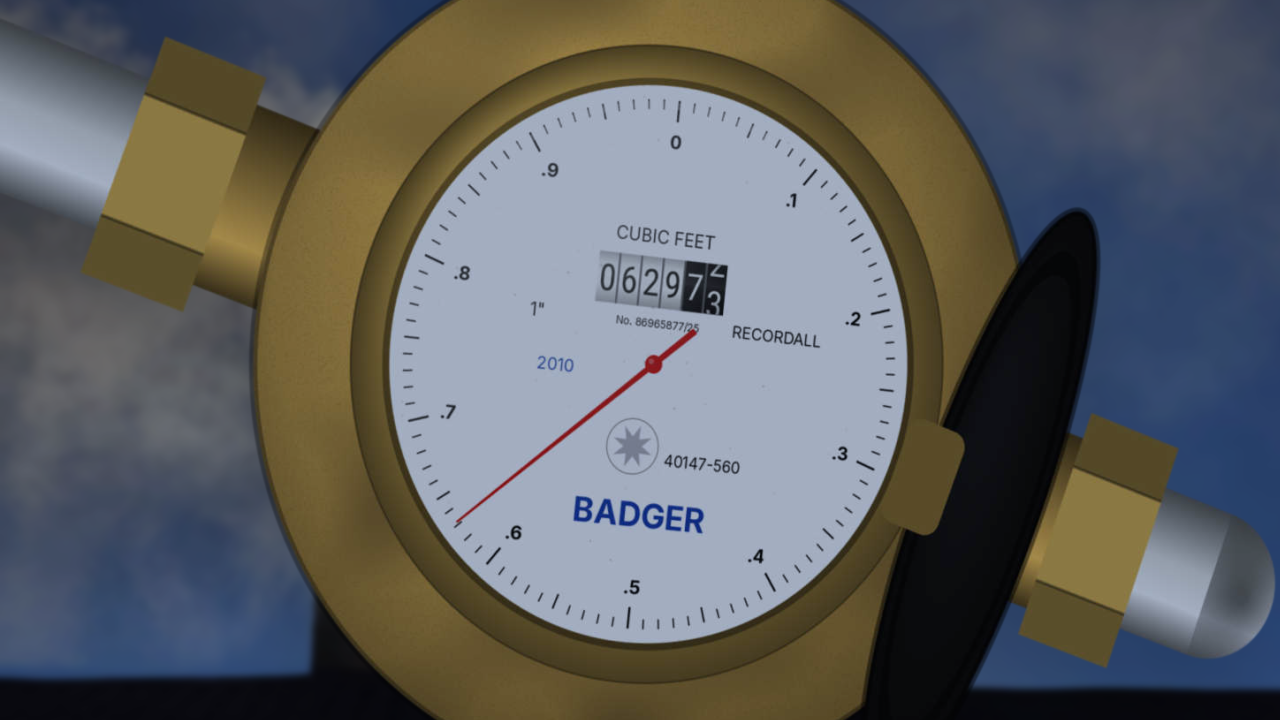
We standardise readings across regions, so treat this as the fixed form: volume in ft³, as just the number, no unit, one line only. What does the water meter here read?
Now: 62972.63
